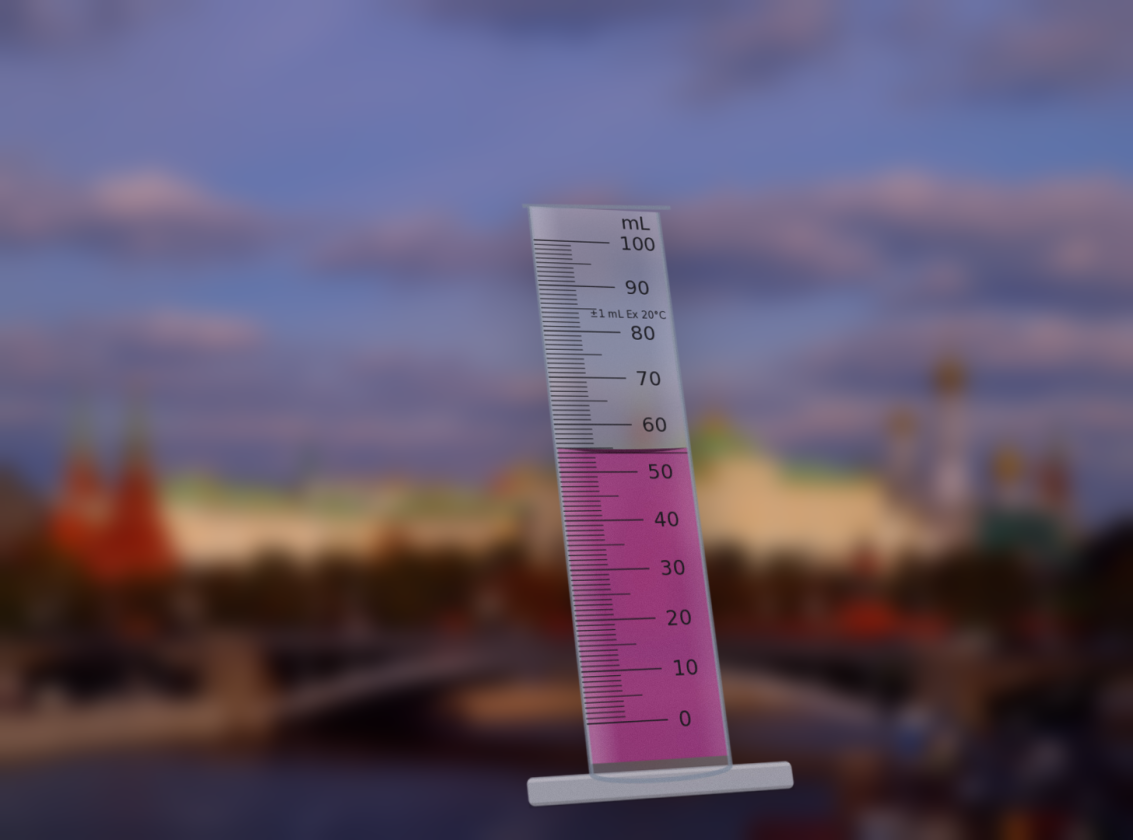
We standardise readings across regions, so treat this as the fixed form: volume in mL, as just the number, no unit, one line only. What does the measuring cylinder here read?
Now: 54
